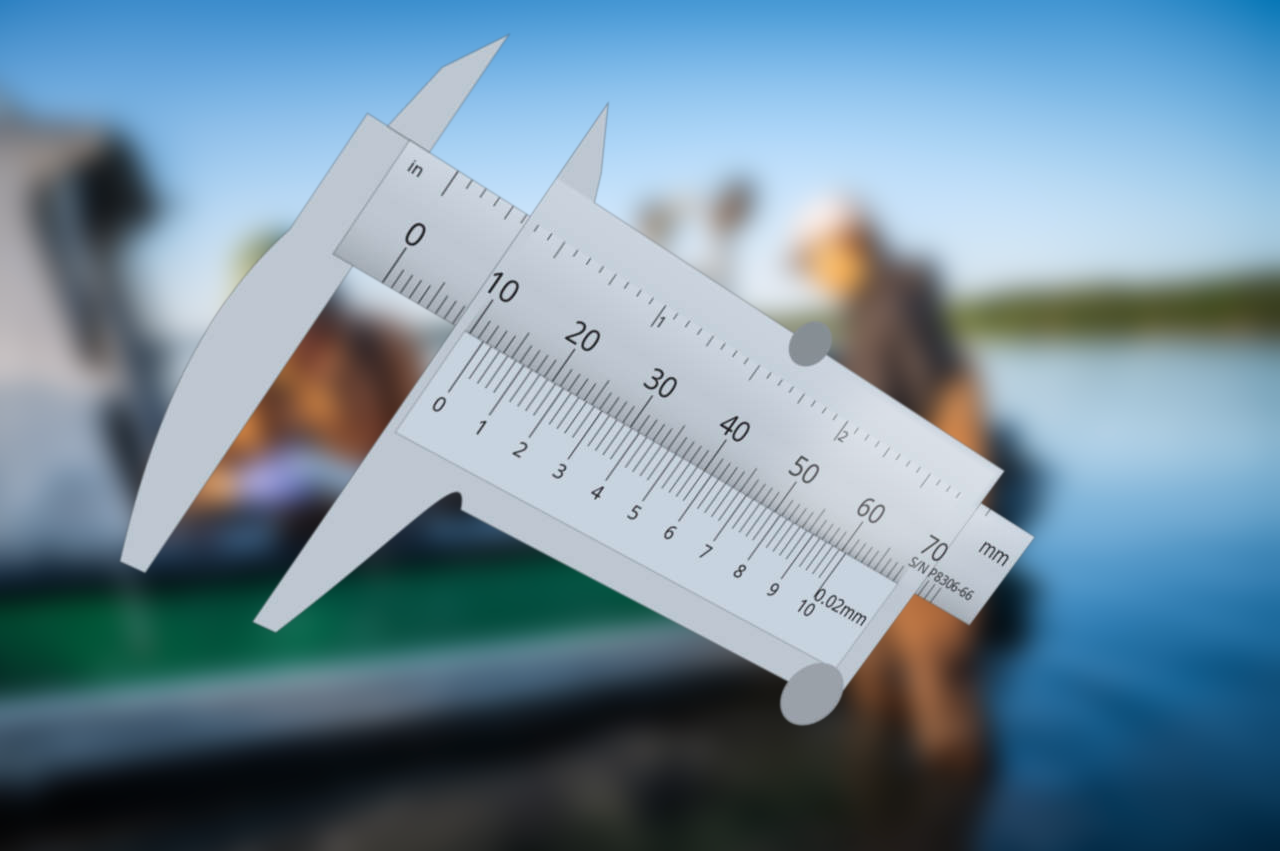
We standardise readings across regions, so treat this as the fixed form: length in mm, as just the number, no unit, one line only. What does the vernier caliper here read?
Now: 11.6
